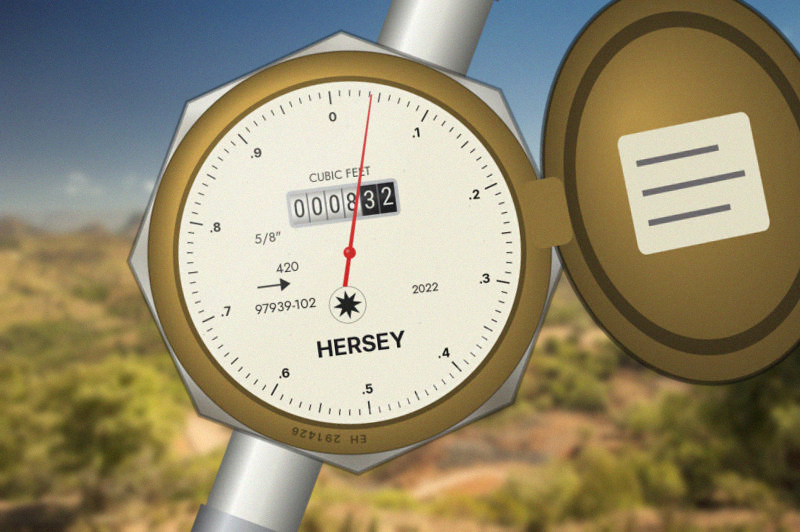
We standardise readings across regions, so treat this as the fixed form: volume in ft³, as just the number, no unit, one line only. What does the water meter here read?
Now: 832.04
